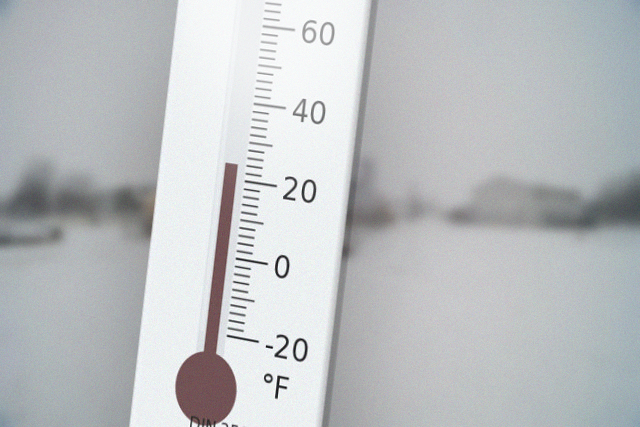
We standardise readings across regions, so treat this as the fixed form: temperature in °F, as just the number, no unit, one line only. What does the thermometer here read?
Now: 24
